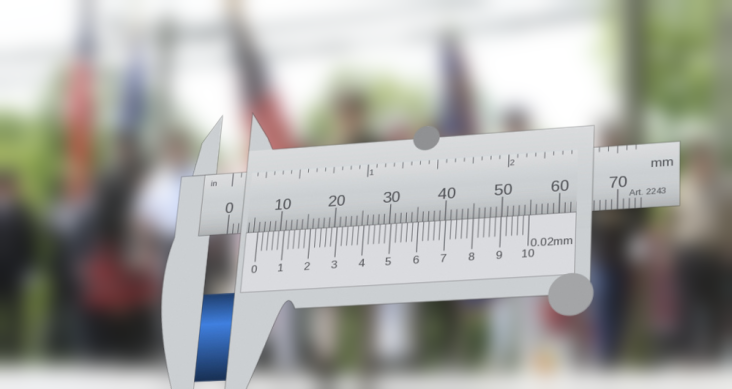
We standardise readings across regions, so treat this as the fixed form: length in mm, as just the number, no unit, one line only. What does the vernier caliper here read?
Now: 5.8
